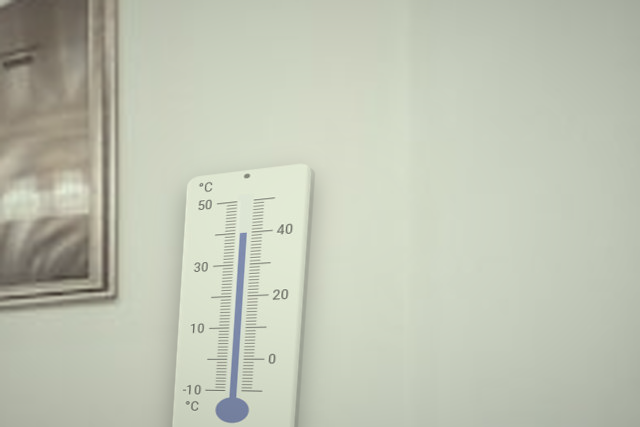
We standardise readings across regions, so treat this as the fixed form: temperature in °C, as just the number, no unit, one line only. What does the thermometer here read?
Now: 40
